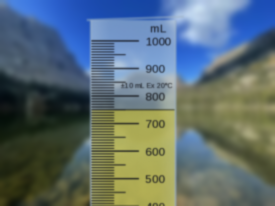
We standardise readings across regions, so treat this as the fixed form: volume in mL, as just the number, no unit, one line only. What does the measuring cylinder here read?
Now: 750
